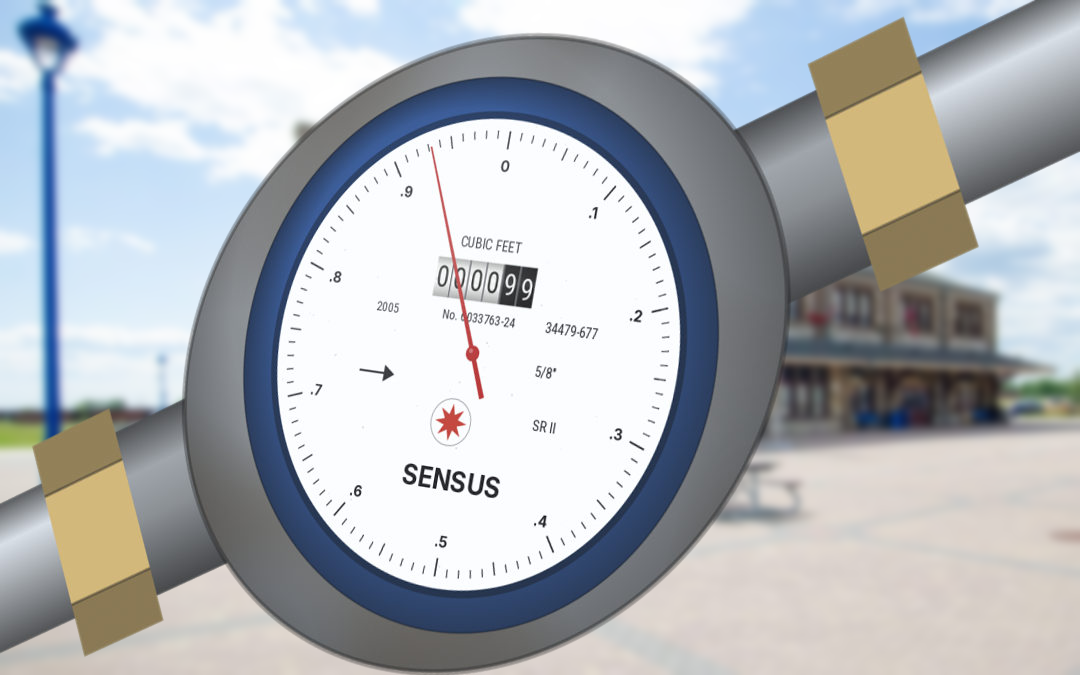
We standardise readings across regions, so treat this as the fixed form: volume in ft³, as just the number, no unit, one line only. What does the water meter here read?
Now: 98.93
